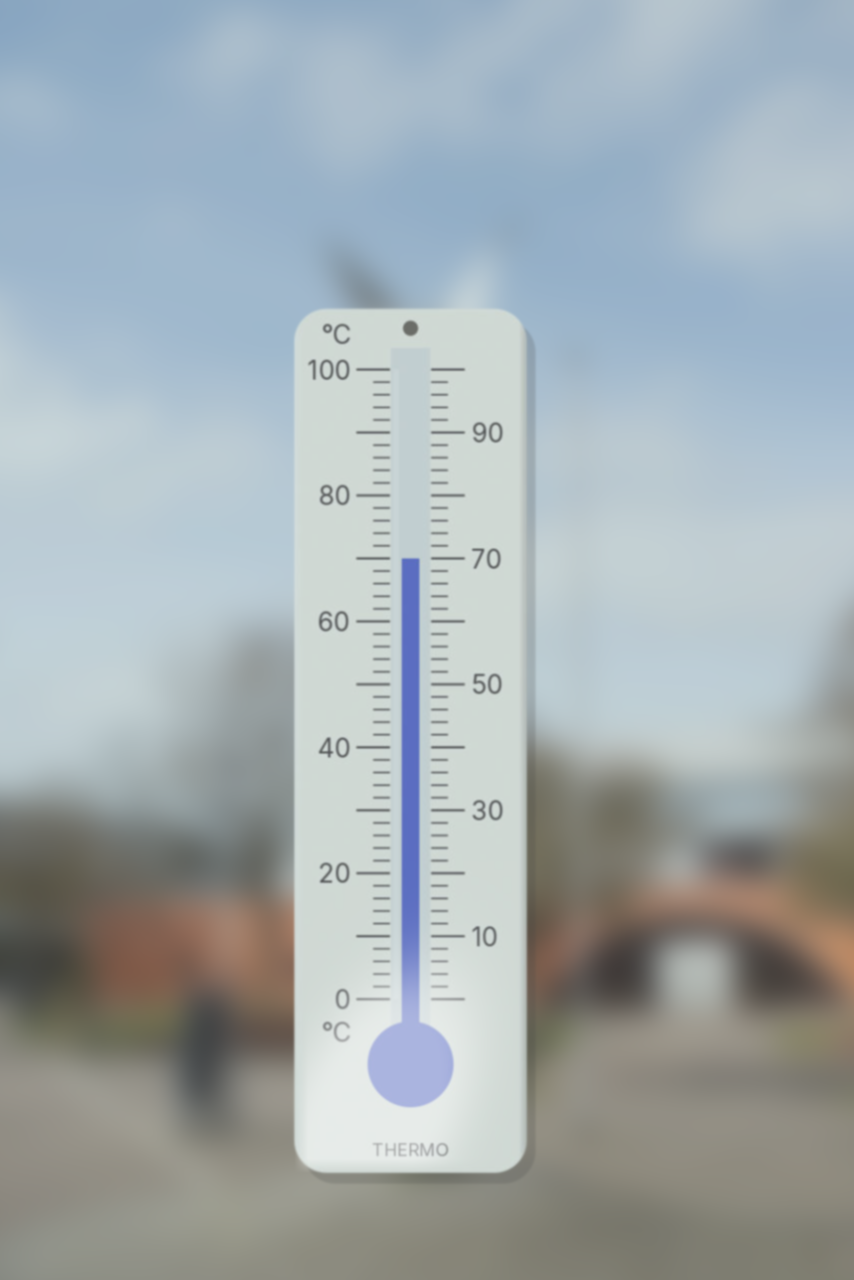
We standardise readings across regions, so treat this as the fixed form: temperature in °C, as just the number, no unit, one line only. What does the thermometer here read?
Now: 70
